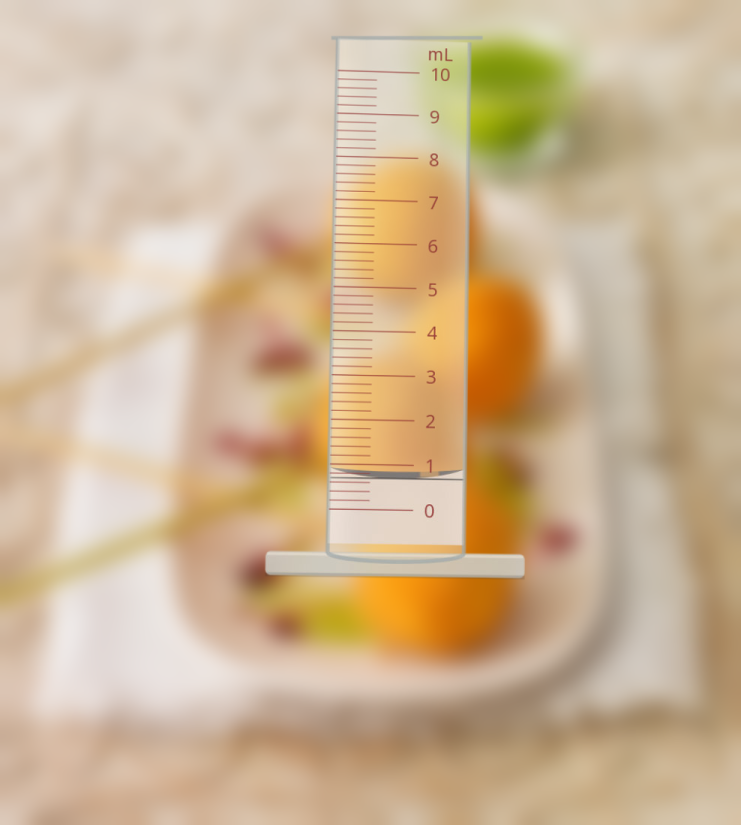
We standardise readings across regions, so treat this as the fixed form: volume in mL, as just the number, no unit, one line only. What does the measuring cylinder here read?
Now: 0.7
